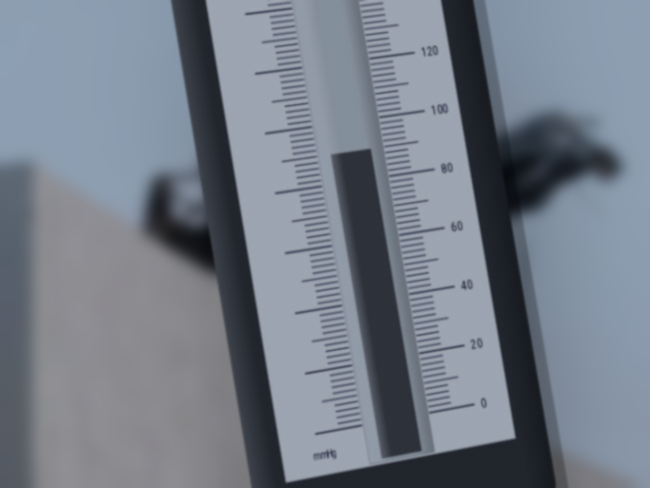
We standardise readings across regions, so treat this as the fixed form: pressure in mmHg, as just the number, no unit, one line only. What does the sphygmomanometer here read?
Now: 90
